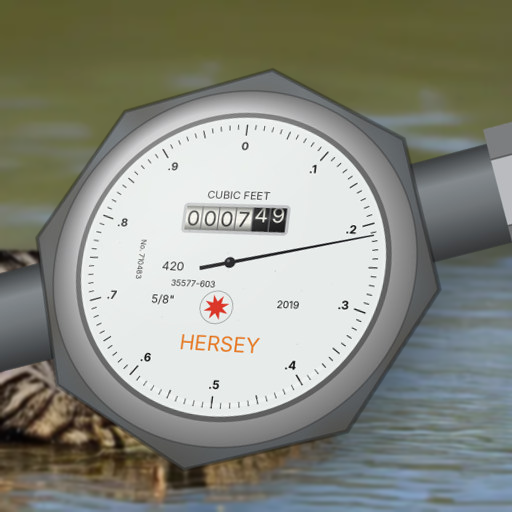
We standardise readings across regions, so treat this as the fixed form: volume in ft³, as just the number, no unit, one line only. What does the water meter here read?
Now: 749.21
